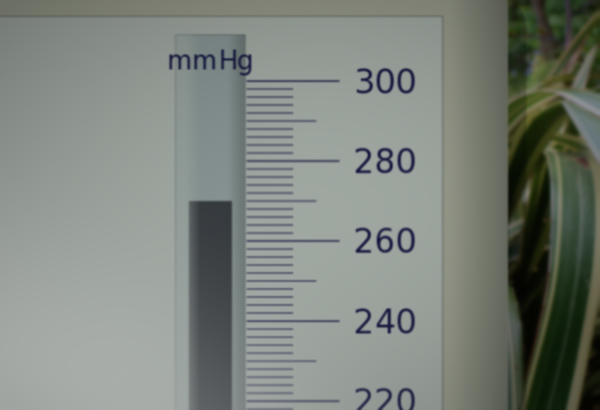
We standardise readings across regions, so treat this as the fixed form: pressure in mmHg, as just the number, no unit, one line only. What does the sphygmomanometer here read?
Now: 270
